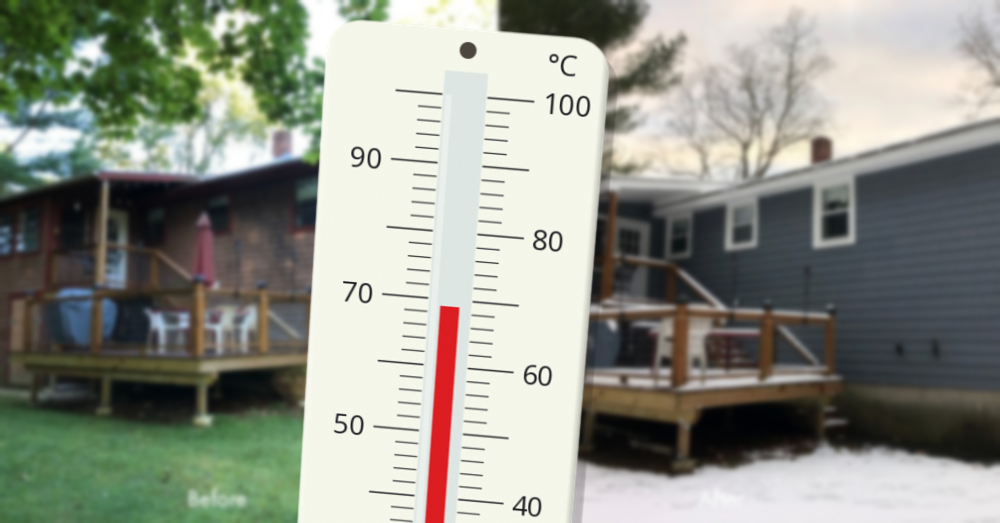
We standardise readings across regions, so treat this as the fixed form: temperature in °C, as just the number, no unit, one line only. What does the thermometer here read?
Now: 69
